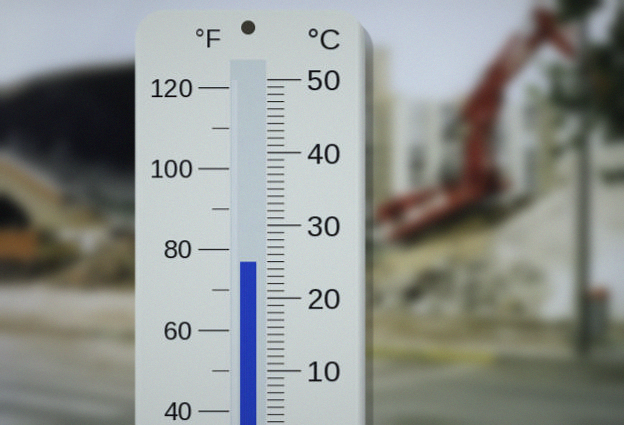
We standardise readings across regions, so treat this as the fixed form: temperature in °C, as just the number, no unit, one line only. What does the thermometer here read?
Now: 25
